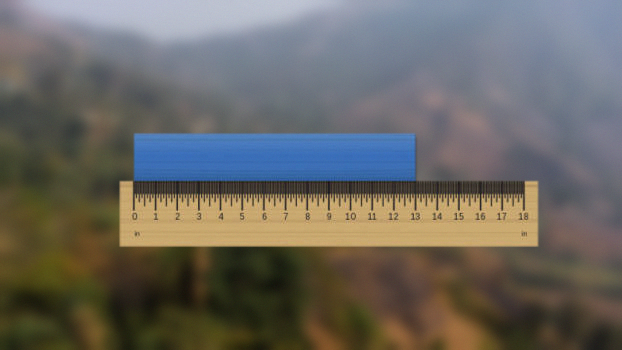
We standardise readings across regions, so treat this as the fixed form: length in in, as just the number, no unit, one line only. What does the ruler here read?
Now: 13
